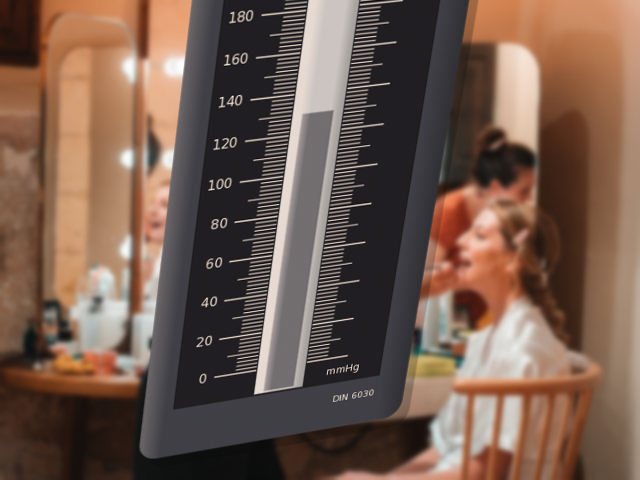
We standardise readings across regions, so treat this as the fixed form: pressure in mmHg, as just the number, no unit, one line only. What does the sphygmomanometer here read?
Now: 130
